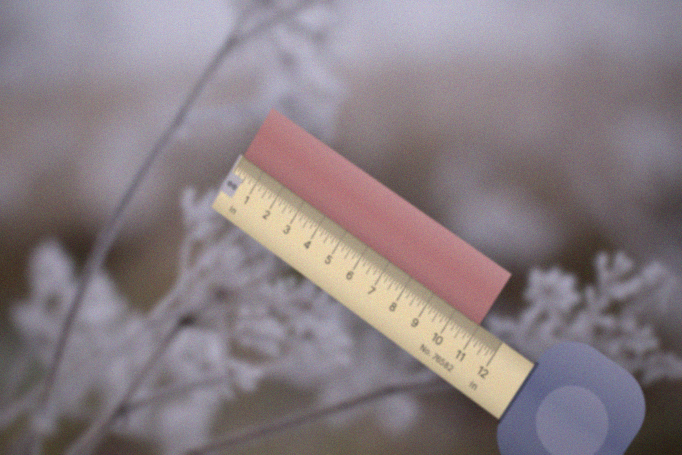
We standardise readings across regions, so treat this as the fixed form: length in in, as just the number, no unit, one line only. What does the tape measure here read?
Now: 11
